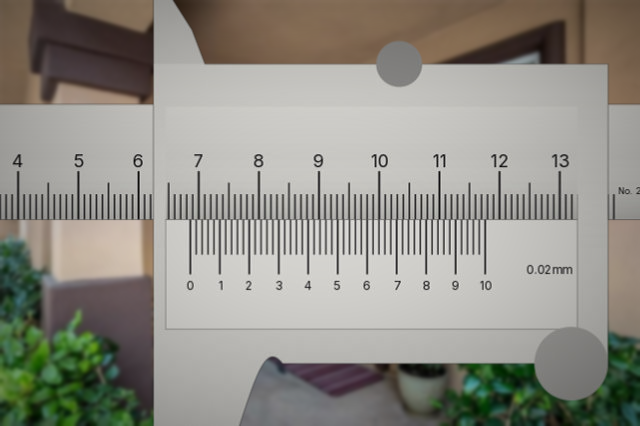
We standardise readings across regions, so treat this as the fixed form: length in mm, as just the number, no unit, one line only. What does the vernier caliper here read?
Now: 68.6
